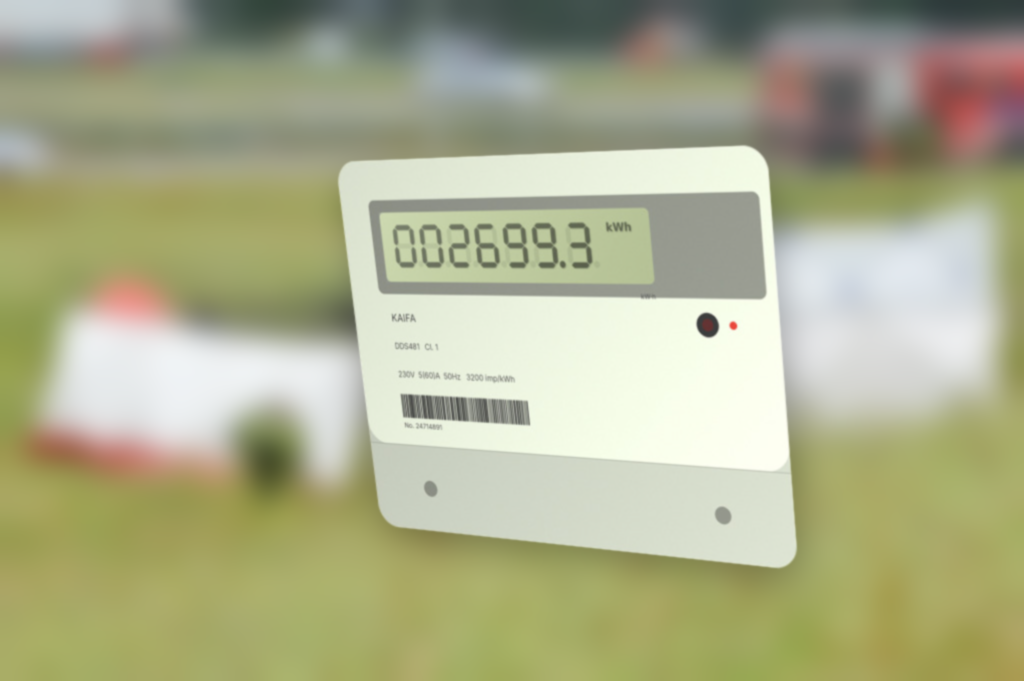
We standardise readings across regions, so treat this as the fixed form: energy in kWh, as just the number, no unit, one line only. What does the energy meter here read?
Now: 2699.3
